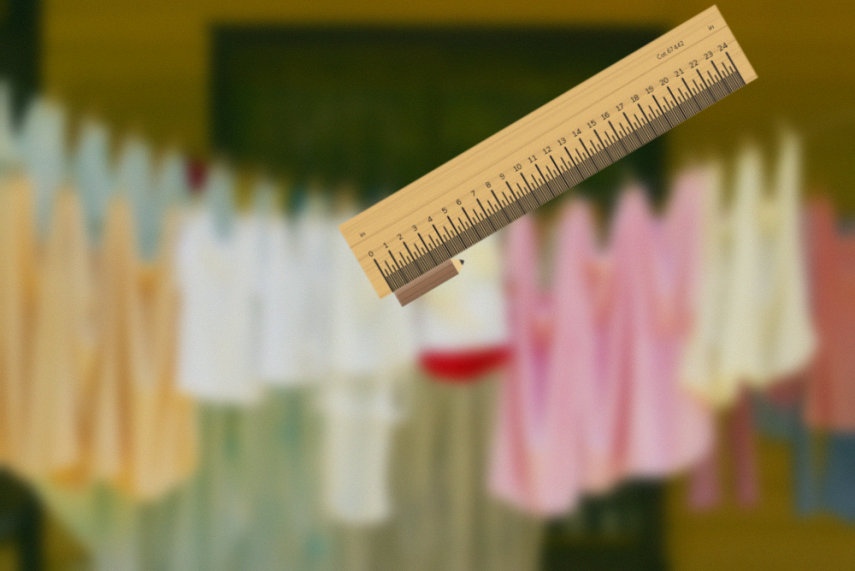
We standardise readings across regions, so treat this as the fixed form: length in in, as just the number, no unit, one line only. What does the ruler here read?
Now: 4.5
